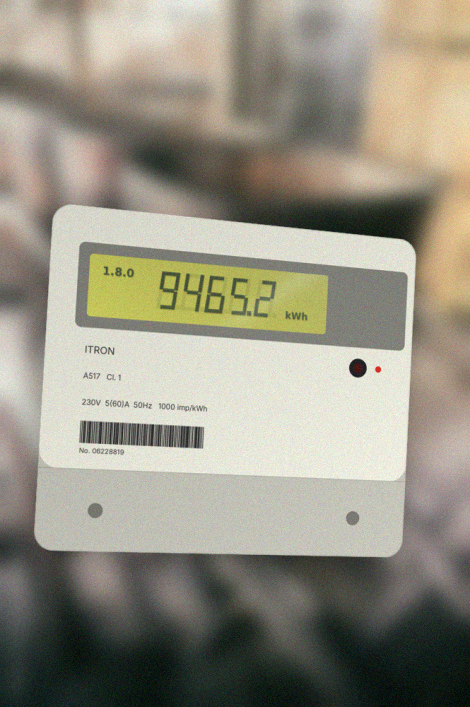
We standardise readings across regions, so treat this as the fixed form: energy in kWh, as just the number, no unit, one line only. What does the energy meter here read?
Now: 9465.2
